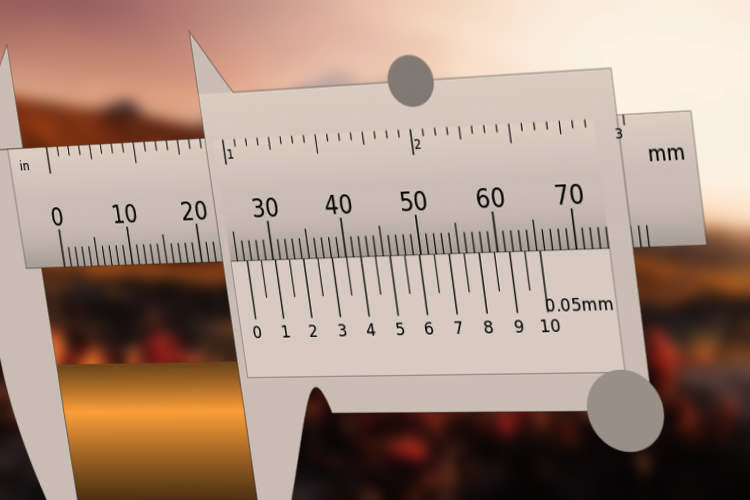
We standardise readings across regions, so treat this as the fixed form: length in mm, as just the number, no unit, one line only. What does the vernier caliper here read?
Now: 26.4
